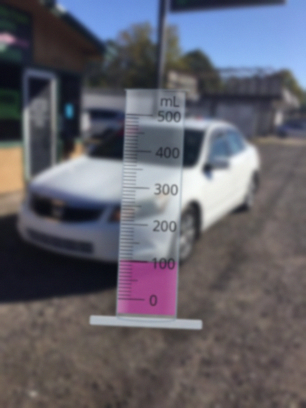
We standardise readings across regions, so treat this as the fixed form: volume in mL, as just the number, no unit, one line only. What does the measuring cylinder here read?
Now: 100
